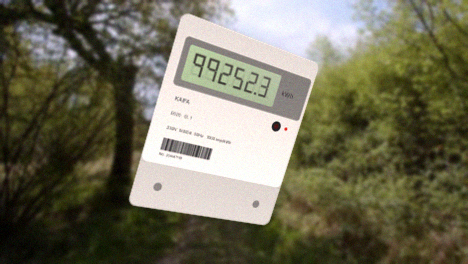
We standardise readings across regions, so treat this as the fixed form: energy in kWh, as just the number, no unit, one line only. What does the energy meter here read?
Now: 99252.3
